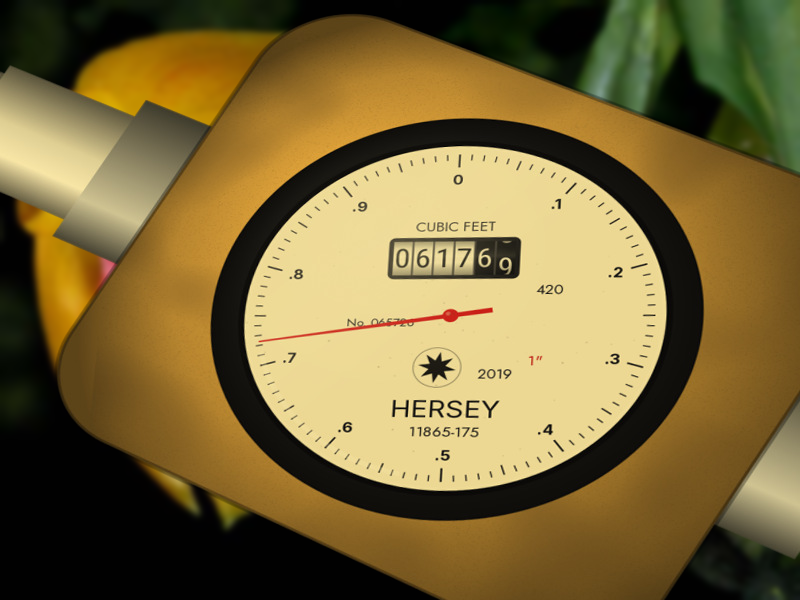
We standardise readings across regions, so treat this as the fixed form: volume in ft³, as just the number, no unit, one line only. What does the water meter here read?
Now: 61768.72
